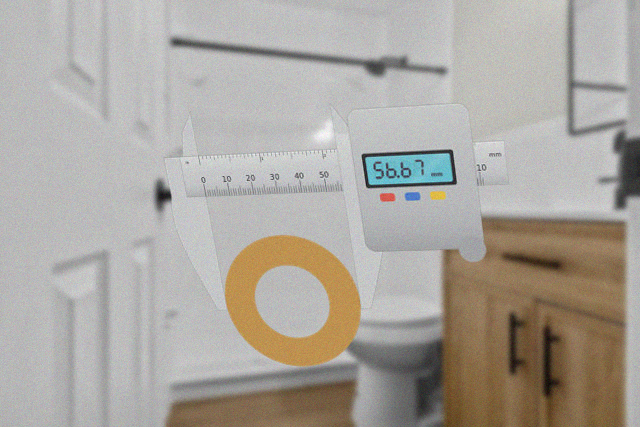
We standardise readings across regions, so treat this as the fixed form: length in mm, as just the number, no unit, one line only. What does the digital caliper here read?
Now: 56.67
